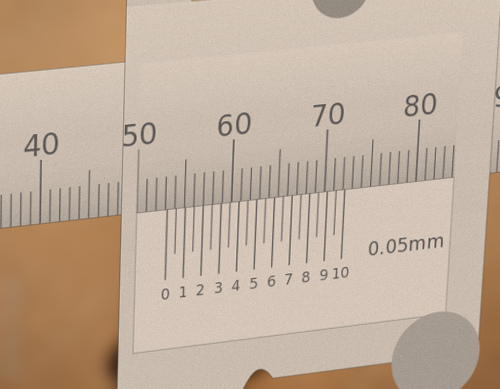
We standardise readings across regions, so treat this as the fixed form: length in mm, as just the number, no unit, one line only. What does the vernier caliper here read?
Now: 53.2
